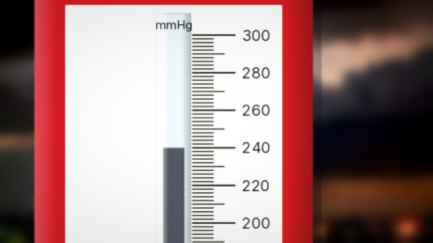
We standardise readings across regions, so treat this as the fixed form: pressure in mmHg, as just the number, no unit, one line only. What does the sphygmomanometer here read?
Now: 240
